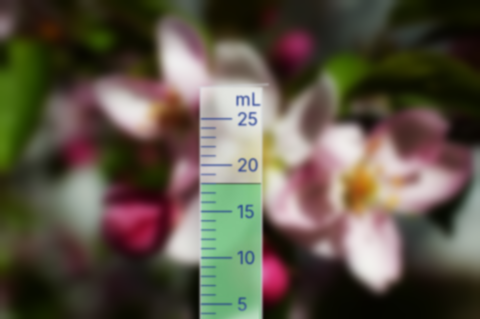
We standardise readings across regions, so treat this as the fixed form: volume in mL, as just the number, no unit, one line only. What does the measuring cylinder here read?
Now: 18
